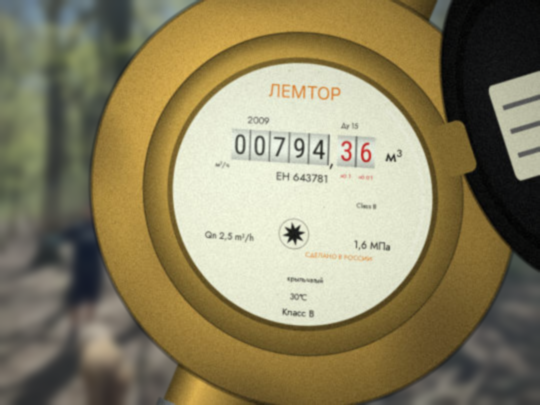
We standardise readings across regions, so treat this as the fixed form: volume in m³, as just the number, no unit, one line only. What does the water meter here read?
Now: 794.36
